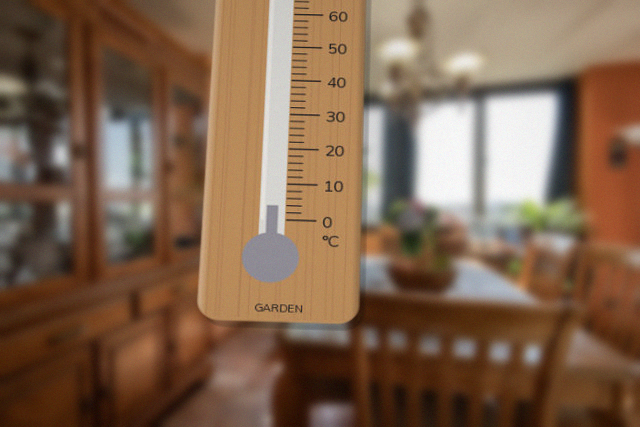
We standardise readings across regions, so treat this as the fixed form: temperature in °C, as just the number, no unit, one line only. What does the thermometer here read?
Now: 4
